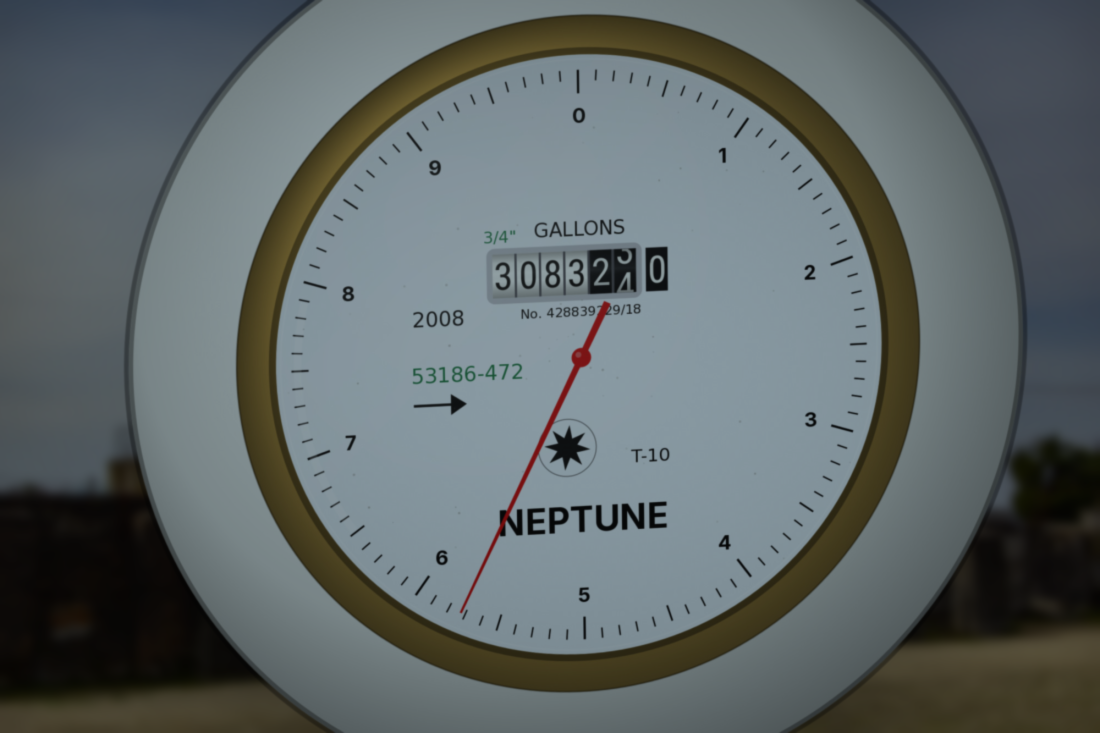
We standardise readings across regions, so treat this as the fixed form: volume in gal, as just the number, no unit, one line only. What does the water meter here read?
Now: 3083235.7
